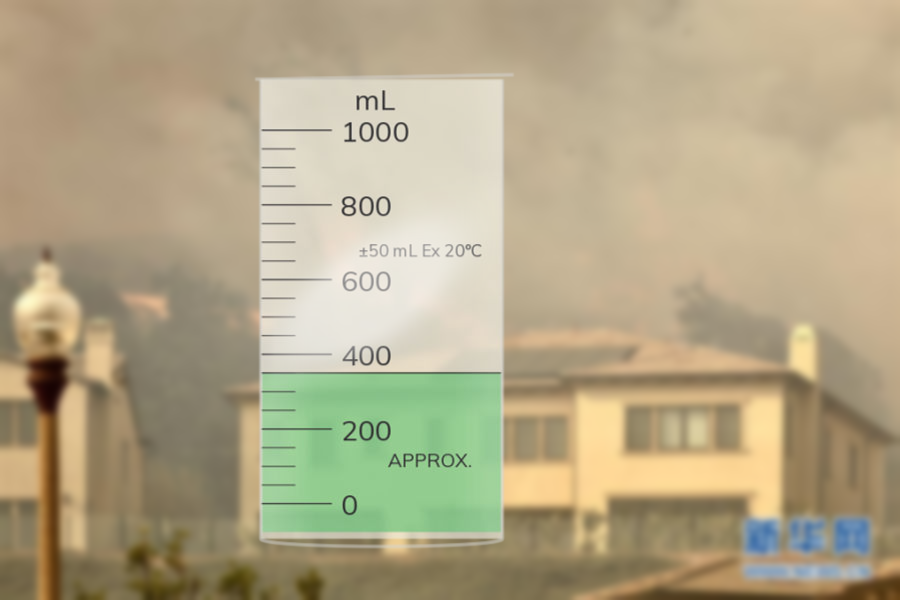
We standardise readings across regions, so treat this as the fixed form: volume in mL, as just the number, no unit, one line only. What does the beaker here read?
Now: 350
